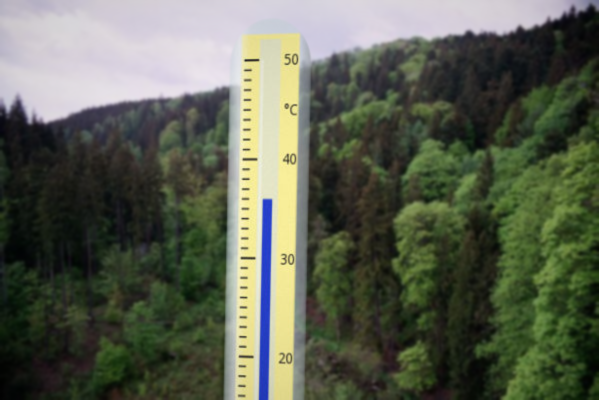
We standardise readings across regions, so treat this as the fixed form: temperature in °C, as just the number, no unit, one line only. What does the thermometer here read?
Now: 36
